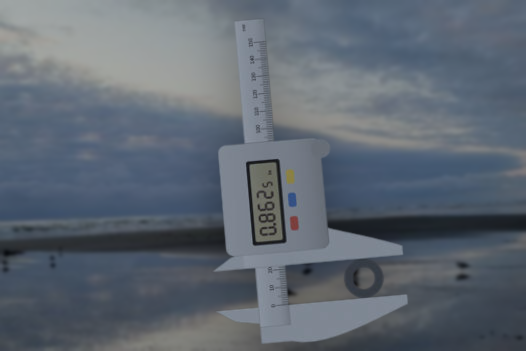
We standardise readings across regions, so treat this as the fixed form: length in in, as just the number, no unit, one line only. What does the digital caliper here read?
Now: 0.8625
